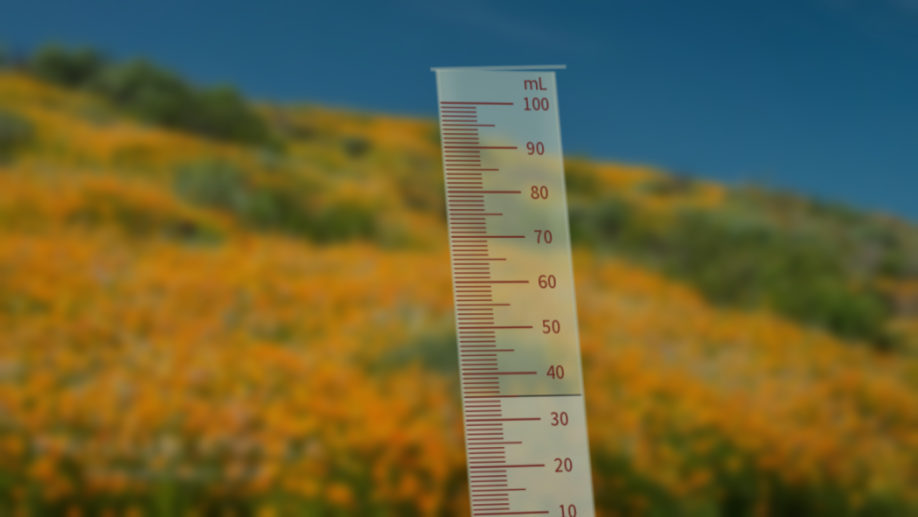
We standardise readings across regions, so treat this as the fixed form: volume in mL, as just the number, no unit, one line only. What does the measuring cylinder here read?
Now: 35
